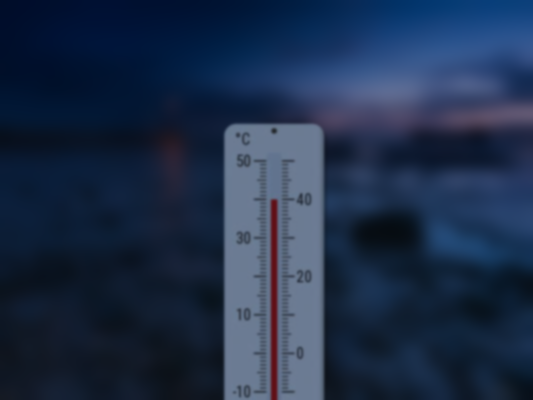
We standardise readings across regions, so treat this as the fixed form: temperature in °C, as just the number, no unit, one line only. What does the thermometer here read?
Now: 40
